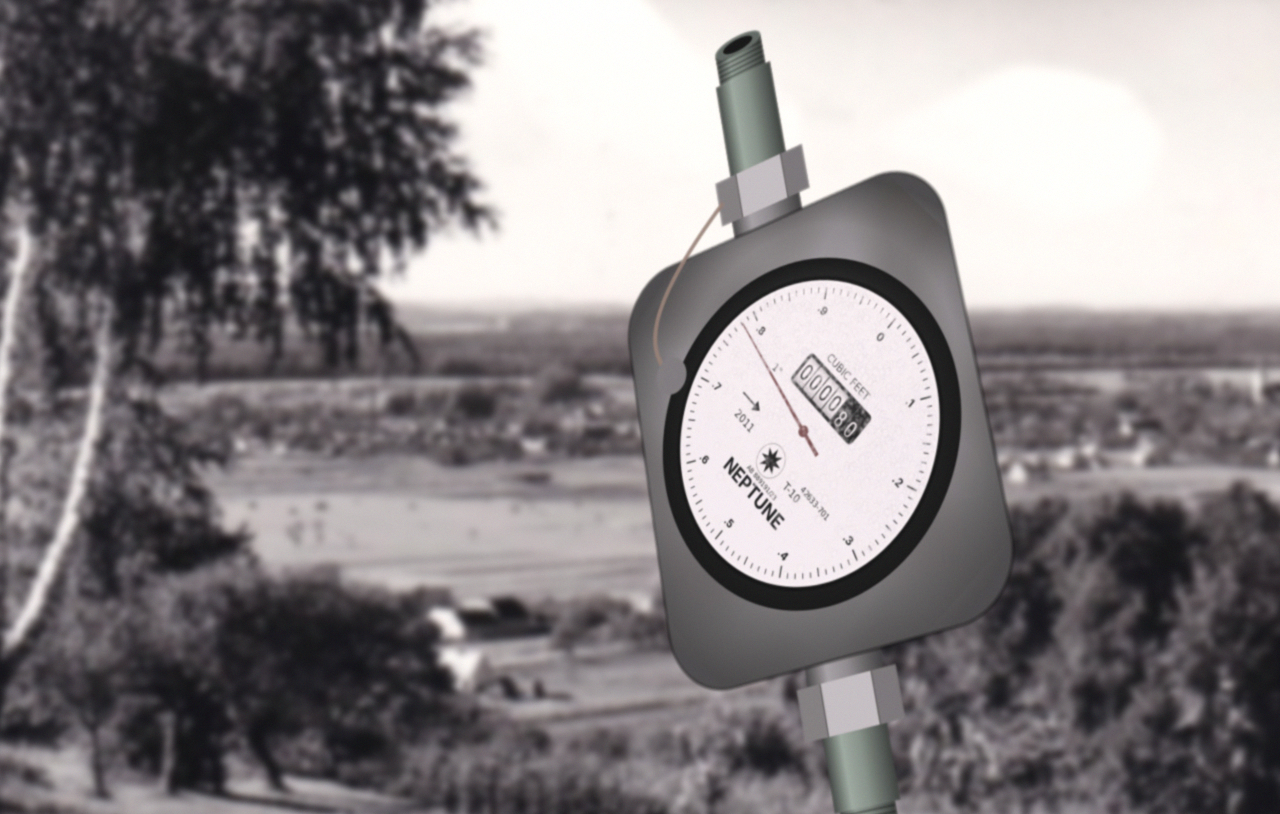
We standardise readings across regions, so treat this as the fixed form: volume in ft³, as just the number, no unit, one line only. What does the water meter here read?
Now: 79.78
